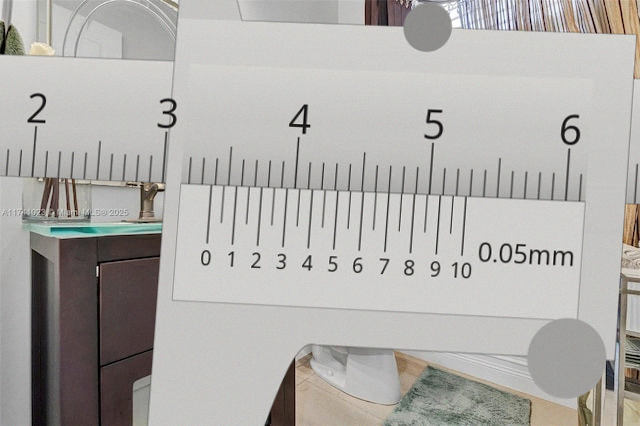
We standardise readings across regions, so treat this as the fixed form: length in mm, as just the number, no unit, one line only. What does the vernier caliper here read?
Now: 33.7
